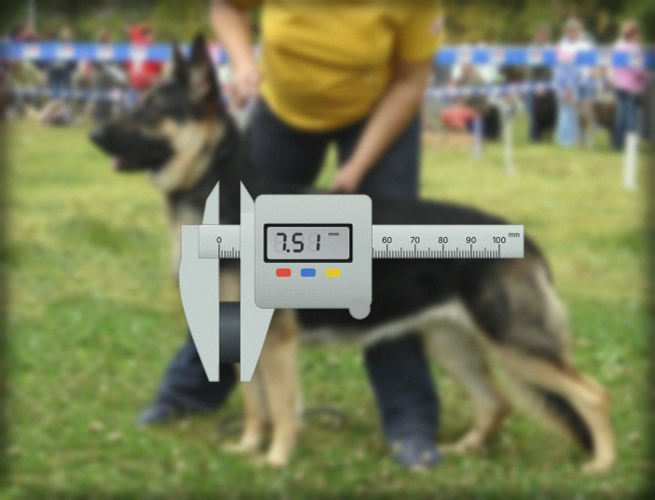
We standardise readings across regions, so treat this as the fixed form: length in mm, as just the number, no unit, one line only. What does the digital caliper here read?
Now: 7.51
